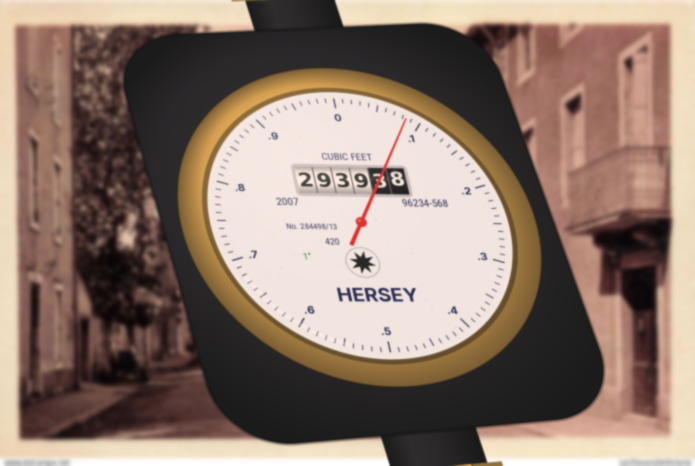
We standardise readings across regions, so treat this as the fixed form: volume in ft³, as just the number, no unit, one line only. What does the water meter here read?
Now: 293938.08
